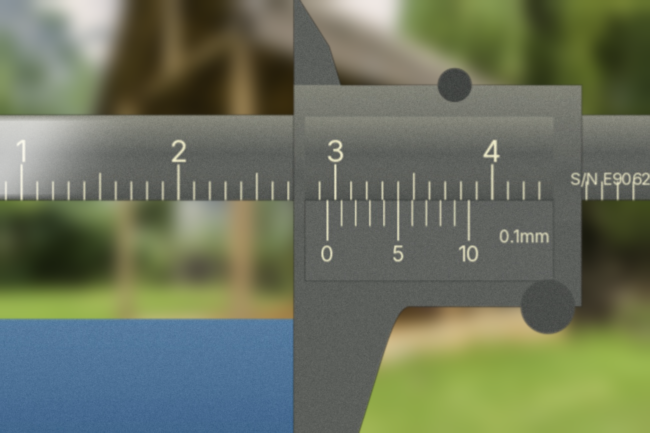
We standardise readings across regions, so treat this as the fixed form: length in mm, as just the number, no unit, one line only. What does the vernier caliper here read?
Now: 29.5
